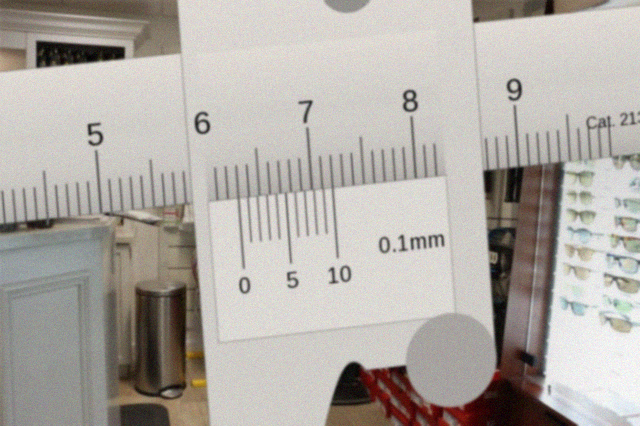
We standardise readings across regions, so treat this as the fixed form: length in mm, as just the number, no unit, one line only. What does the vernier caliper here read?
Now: 63.0
